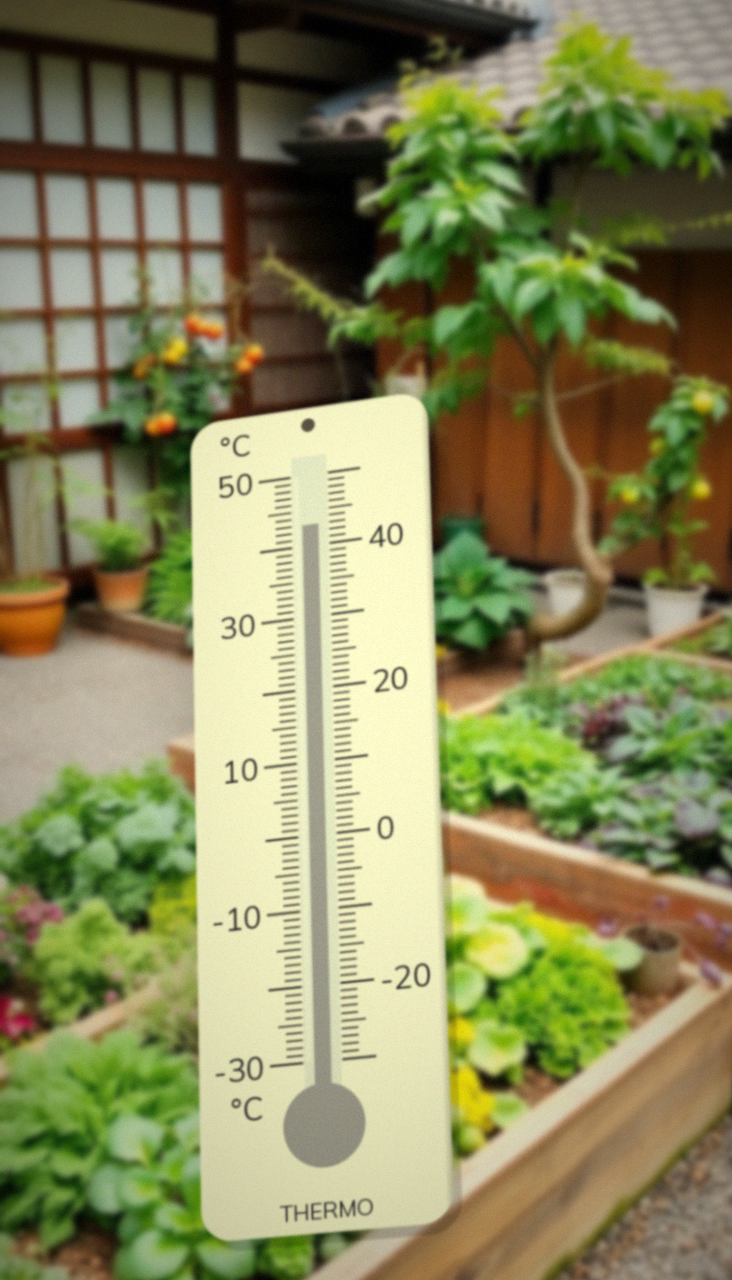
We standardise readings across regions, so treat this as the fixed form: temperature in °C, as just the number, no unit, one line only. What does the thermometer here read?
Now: 43
